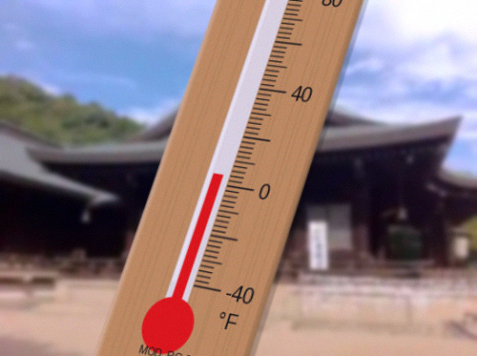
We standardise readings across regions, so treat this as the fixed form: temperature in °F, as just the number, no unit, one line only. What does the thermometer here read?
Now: 4
